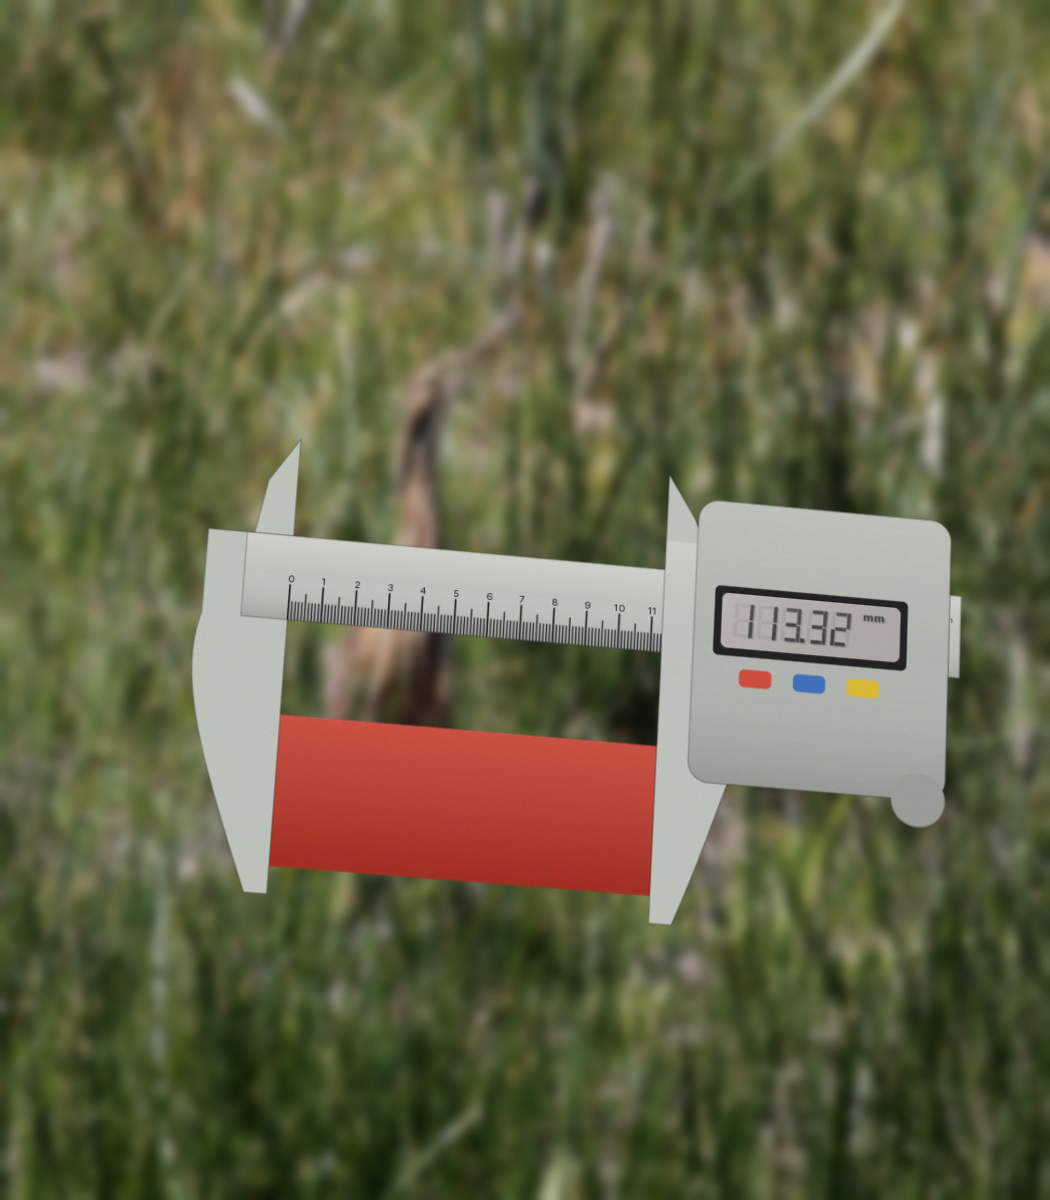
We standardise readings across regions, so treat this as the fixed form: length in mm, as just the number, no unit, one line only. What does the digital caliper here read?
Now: 113.32
